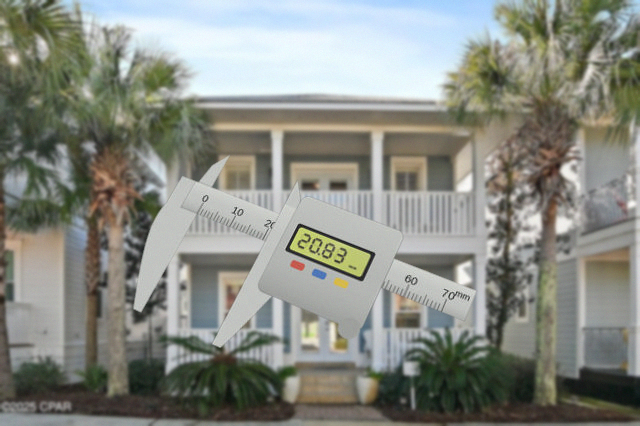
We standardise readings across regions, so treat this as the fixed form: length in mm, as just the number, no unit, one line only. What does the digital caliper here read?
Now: 20.83
